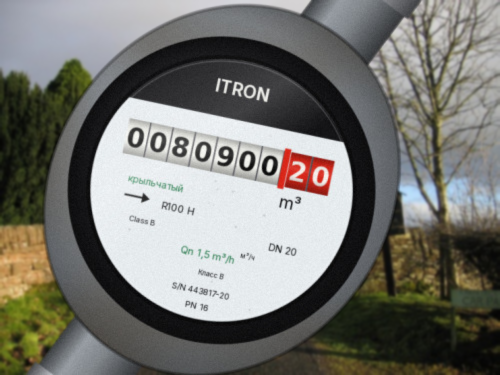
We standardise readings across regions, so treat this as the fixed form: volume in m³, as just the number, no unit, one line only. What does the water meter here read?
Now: 80900.20
